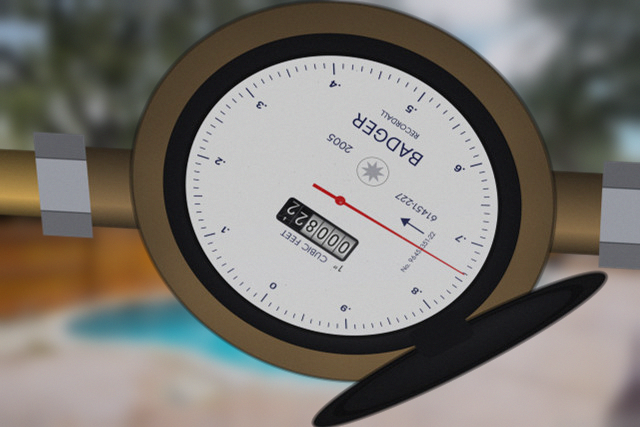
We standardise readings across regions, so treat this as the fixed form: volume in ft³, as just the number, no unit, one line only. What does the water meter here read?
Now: 821.74
